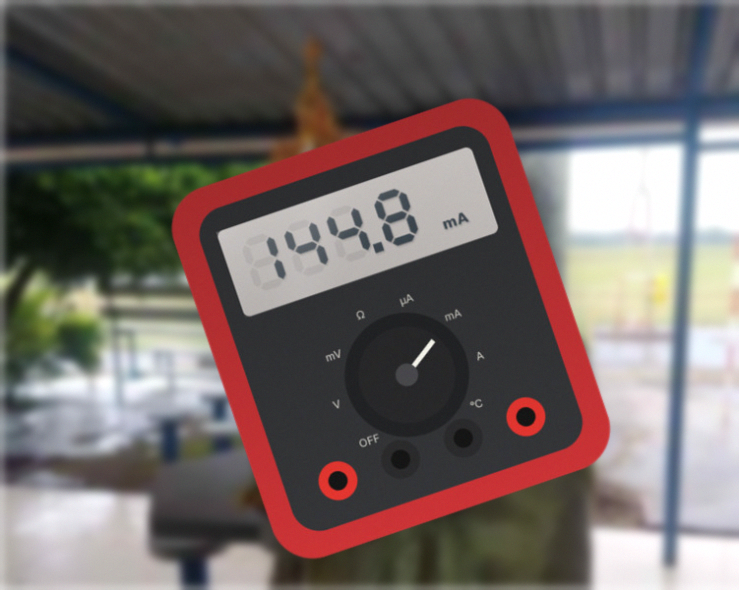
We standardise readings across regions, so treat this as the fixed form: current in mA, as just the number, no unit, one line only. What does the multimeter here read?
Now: 144.8
